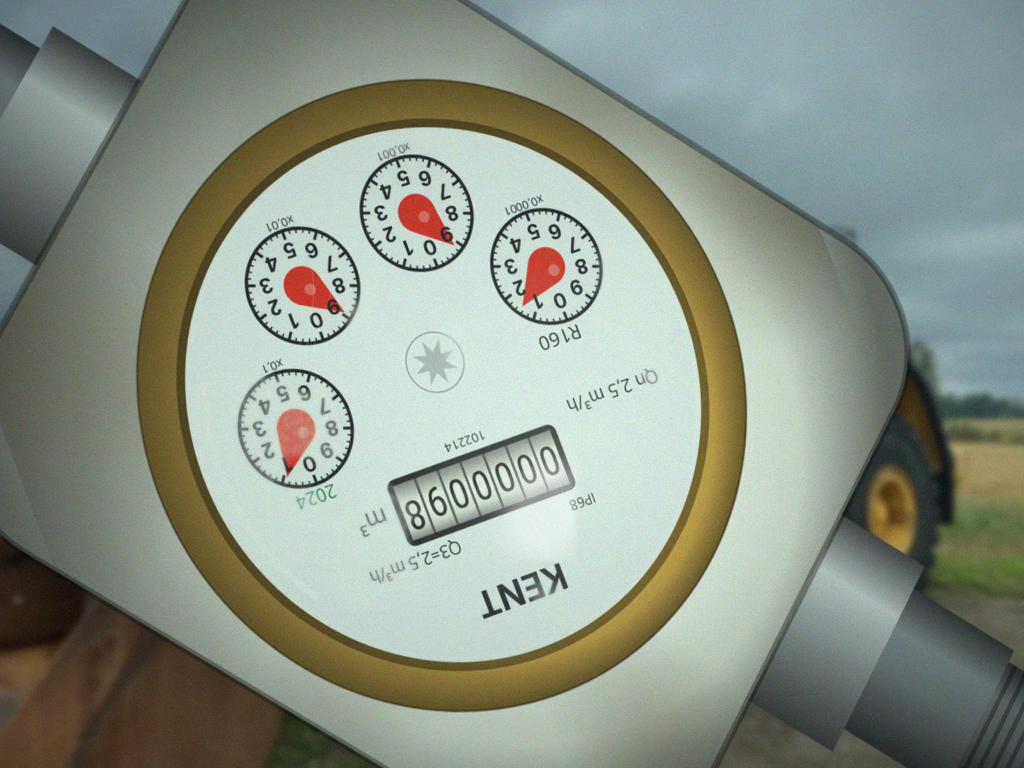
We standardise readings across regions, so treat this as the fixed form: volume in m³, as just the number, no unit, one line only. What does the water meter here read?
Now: 98.0891
